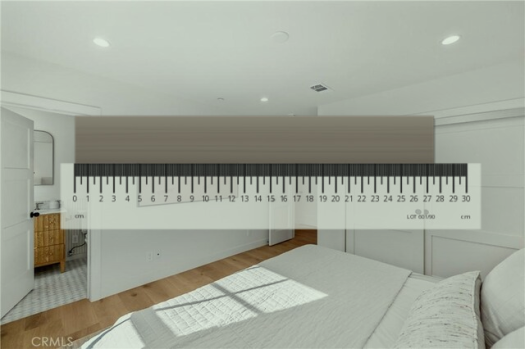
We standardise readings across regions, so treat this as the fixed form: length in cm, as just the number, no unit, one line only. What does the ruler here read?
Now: 27.5
